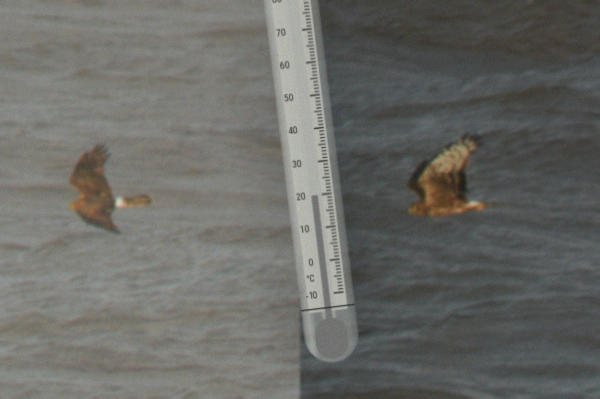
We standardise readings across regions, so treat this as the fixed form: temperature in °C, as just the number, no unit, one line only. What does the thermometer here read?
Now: 20
